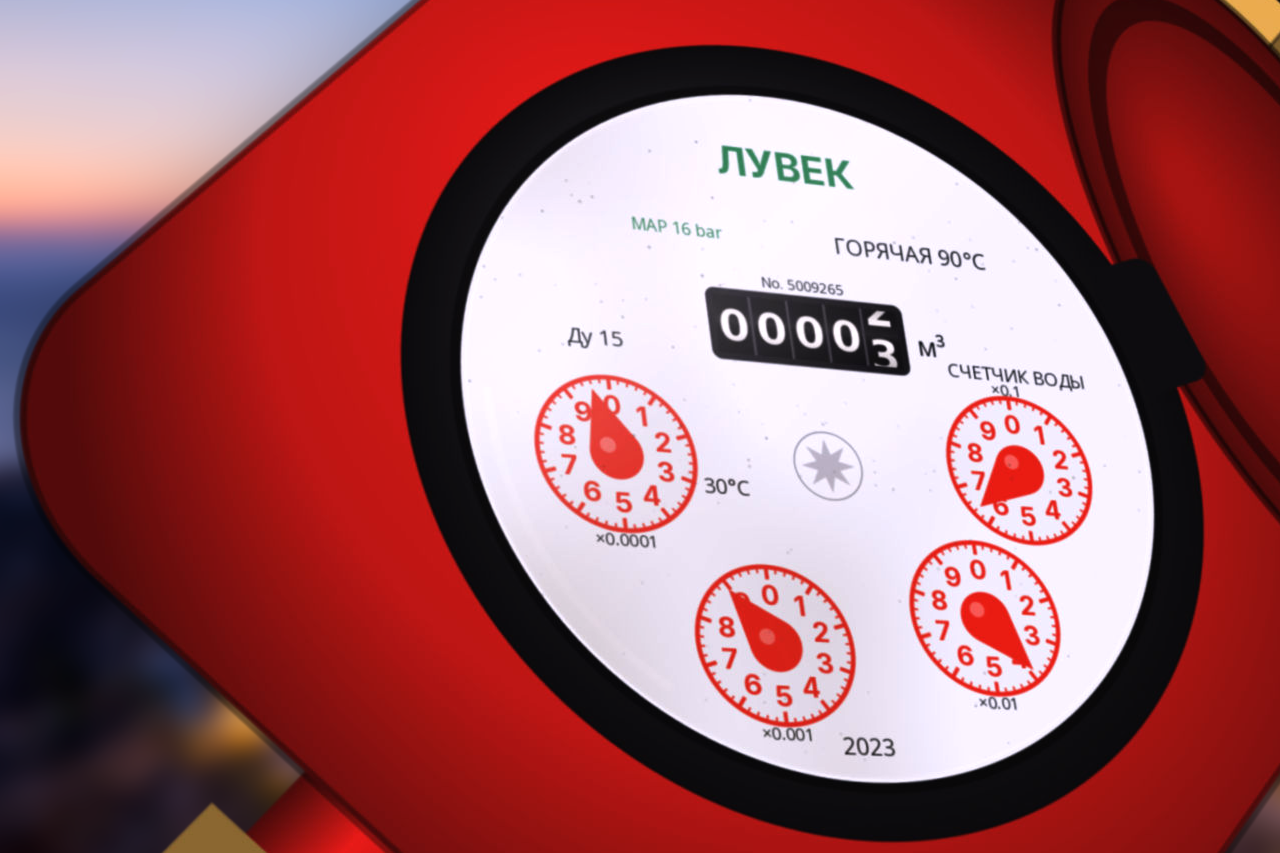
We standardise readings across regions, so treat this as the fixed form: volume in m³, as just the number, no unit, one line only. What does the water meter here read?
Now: 2.6389
